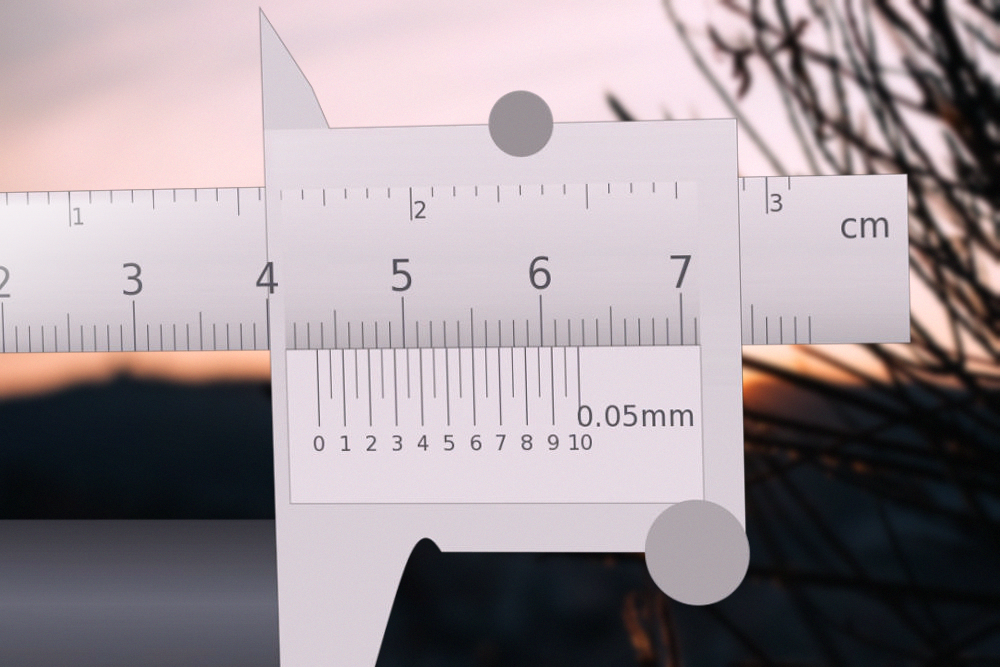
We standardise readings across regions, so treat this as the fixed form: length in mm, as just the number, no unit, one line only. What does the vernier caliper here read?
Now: 43.6
